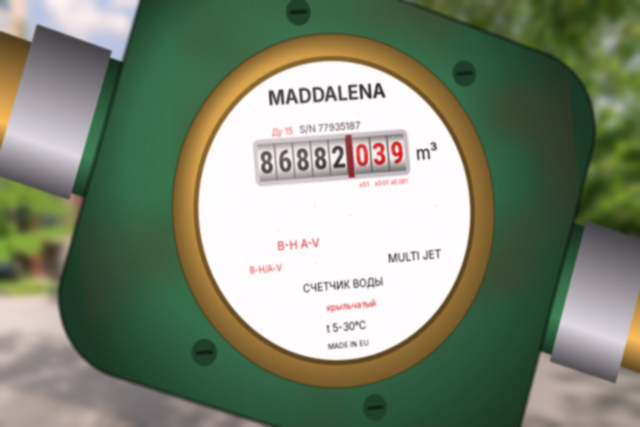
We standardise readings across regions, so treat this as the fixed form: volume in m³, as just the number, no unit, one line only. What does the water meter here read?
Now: 86882.039
